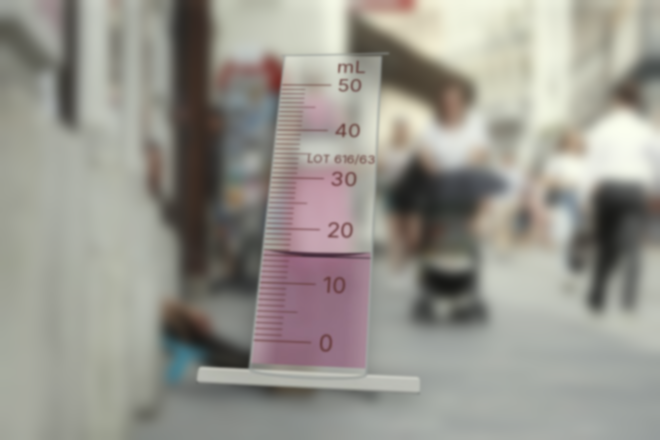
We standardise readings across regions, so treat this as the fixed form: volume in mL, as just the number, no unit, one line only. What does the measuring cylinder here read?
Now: 15
